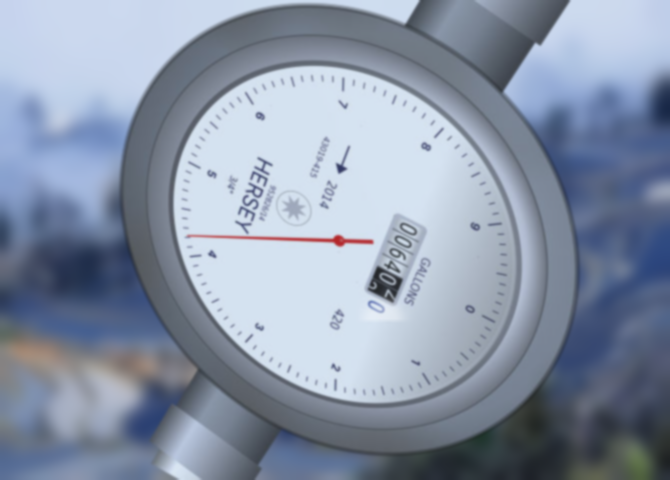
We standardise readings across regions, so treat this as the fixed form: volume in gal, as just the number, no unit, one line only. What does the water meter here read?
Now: 64024.2
